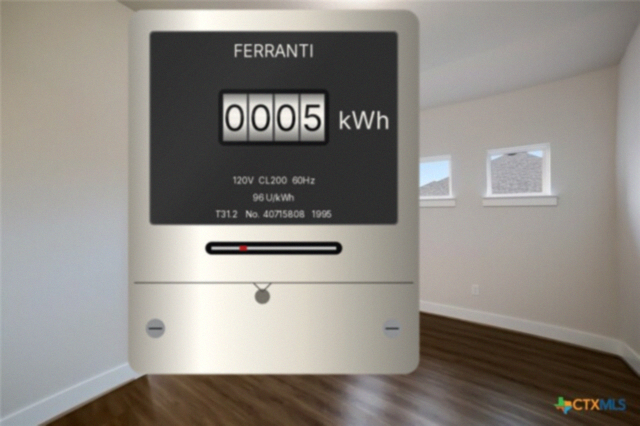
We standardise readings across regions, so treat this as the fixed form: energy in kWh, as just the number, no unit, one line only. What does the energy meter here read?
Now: 5
